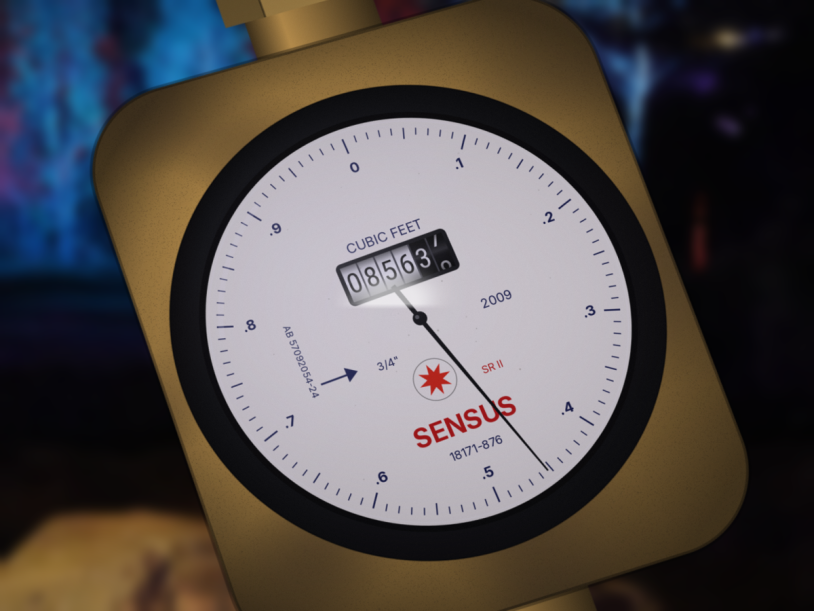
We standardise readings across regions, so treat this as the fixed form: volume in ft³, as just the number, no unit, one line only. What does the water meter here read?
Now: 85637.45
